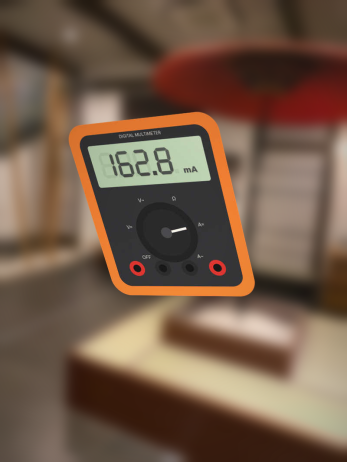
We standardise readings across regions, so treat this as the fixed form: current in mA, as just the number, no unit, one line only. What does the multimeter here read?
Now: 162.8
